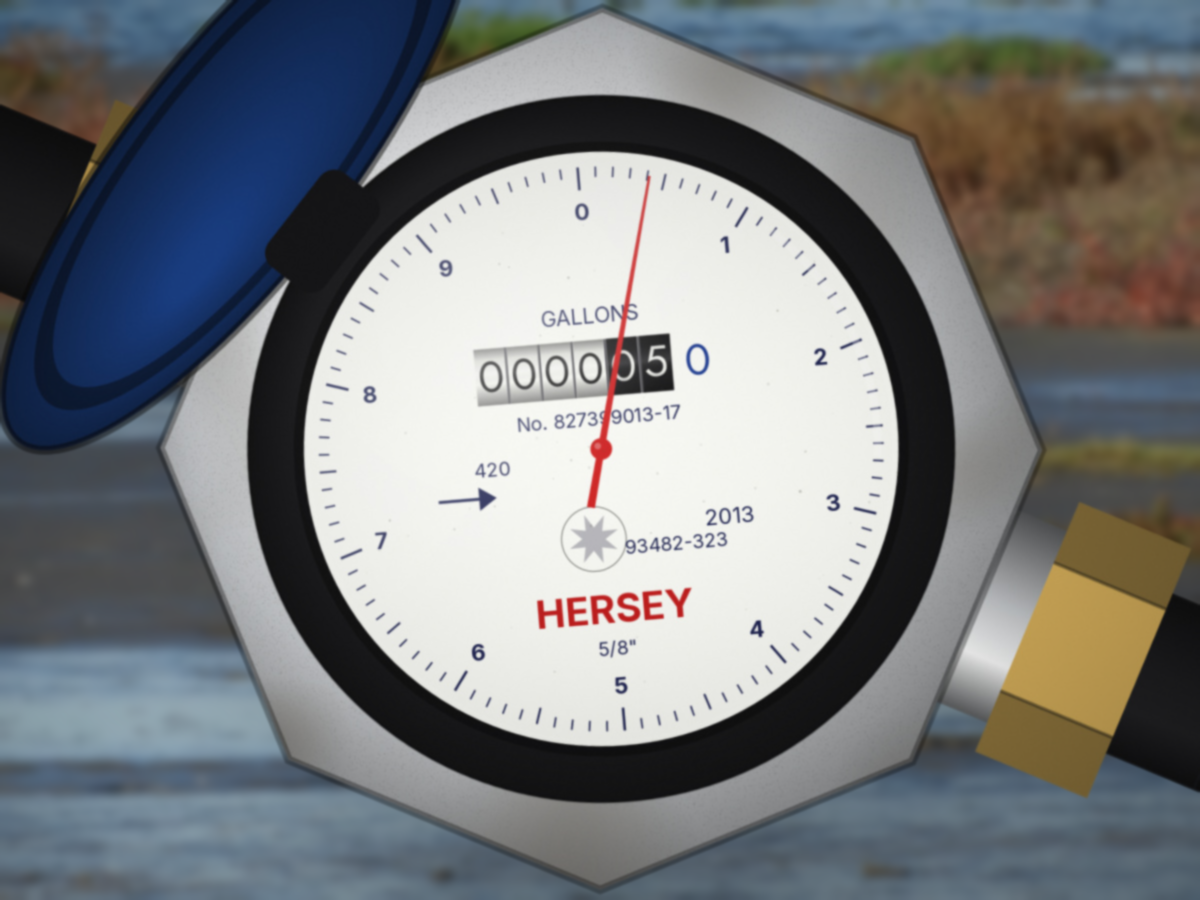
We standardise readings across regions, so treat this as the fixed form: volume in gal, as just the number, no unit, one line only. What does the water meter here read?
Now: 50.4
